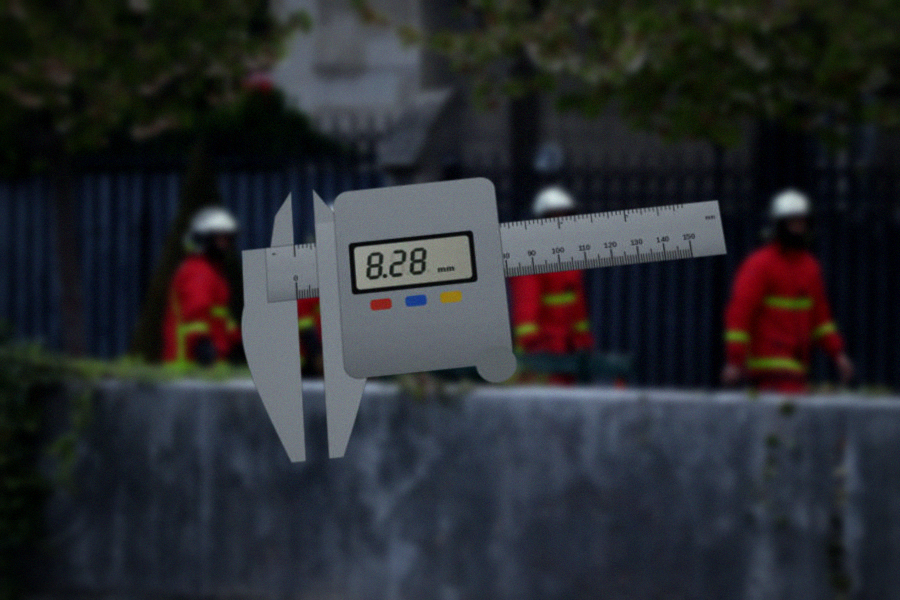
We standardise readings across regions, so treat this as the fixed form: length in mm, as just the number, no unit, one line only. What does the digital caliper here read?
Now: 8.28
